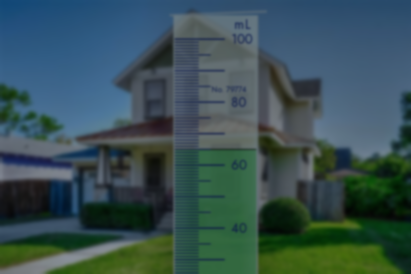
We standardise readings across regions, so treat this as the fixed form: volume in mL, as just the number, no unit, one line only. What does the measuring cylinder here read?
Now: 65
